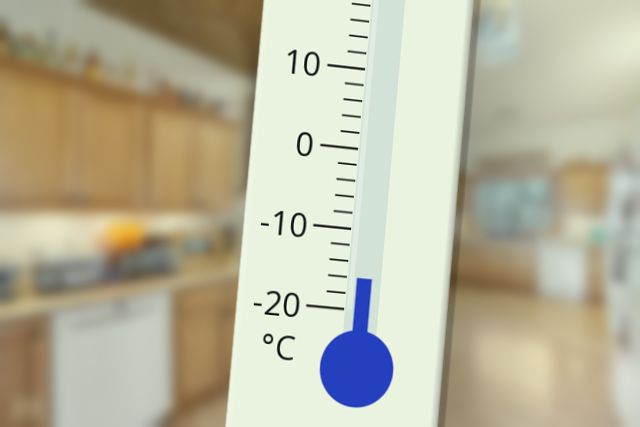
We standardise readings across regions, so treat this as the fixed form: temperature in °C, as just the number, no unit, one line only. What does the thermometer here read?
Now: -16
